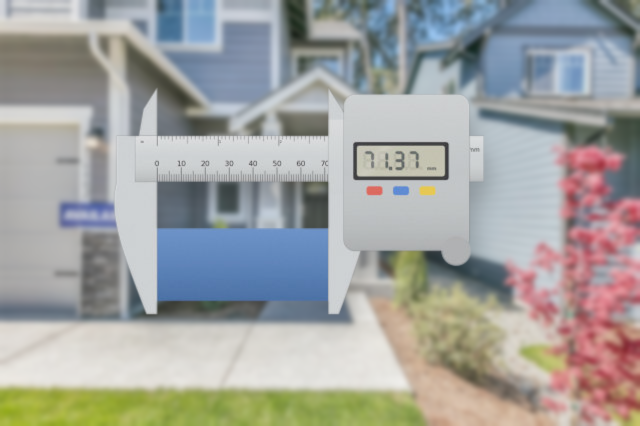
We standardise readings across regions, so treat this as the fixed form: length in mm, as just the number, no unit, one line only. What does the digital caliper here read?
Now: 71.37
